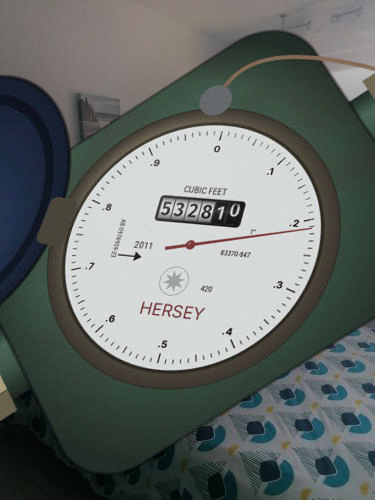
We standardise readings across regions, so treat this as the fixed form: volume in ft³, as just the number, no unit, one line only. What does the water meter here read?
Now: 532810.21
